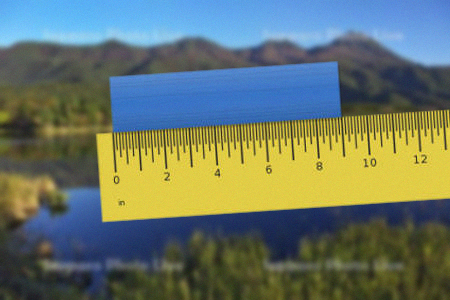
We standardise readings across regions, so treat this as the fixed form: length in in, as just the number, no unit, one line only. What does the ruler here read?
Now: 9
